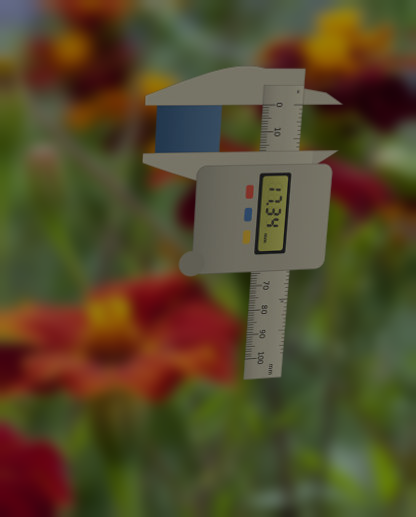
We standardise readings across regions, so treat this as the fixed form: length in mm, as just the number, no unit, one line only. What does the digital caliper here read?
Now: 17.34
